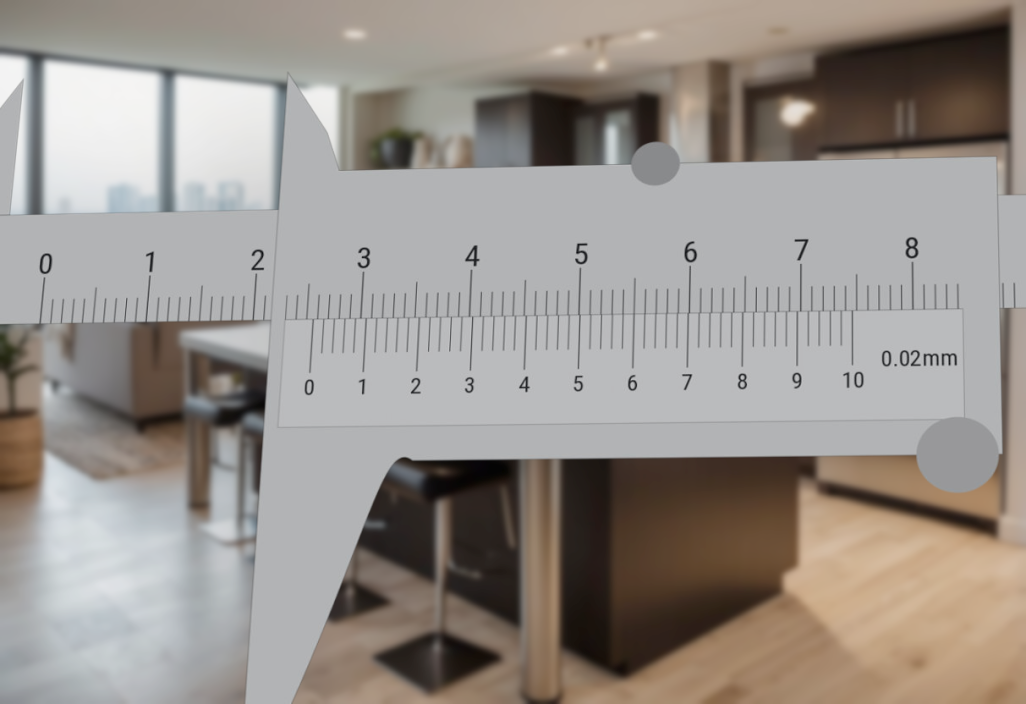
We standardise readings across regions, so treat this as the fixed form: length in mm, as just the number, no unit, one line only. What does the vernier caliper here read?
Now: 25.6
